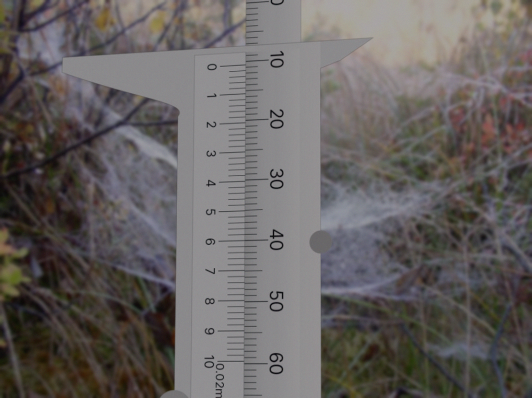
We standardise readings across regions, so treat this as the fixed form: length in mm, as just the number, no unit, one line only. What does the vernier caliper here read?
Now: 10.6
